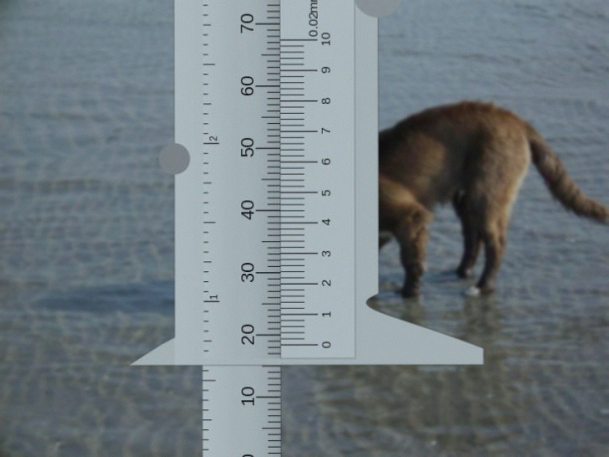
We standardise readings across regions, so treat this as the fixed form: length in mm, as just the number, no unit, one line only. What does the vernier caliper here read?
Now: 18.4
